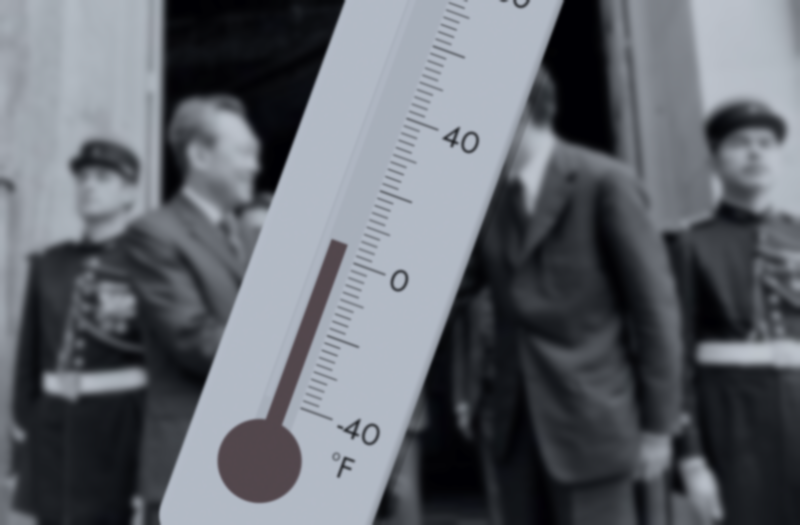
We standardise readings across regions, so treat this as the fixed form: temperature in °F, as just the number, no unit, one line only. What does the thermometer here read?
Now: 4
